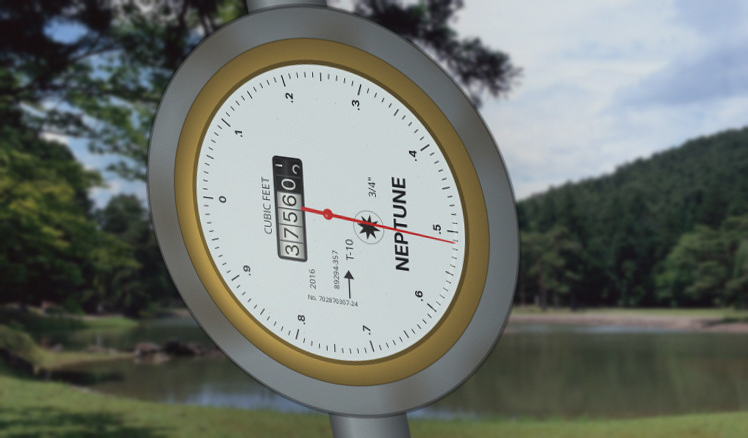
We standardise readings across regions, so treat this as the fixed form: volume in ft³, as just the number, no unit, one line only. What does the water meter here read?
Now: 375601.51
